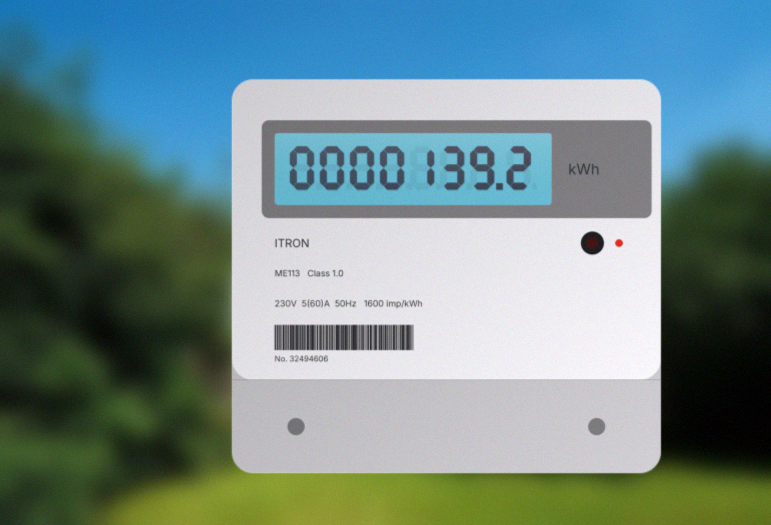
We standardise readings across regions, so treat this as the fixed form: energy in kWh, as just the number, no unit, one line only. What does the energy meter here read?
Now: 139.2
